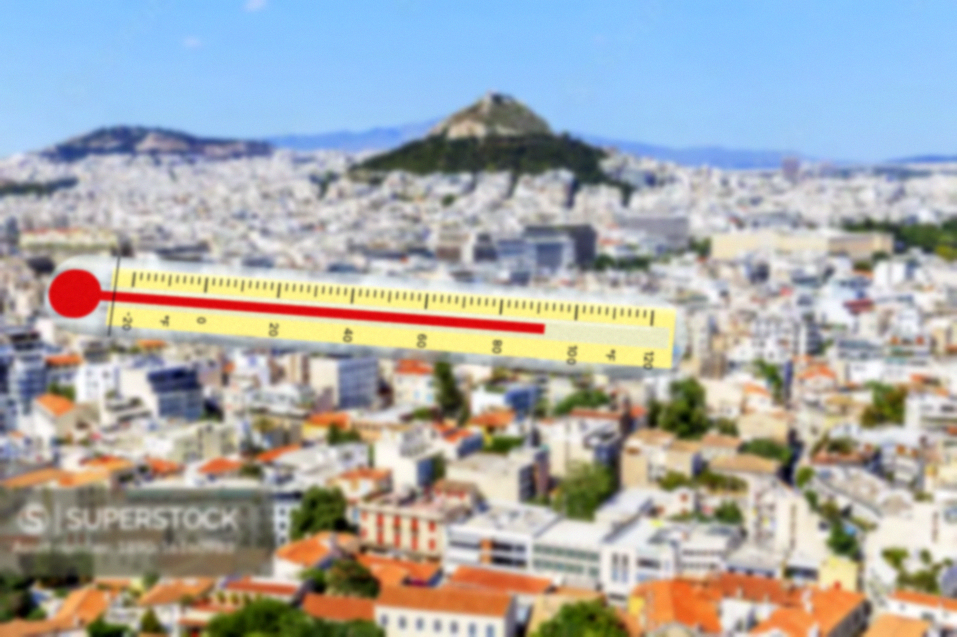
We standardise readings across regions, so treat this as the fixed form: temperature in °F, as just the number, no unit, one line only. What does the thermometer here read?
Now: 92
